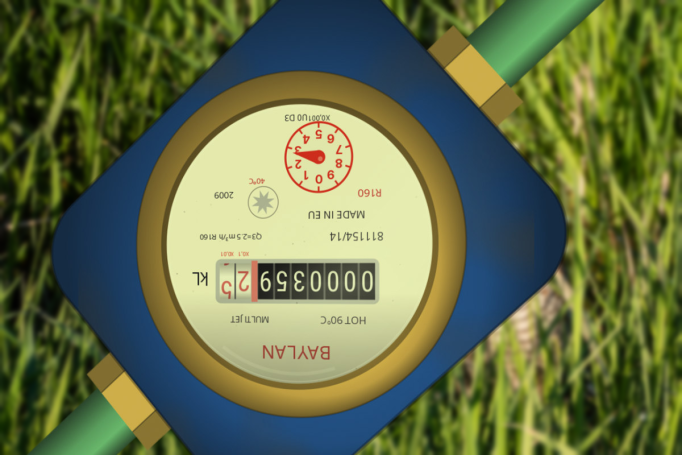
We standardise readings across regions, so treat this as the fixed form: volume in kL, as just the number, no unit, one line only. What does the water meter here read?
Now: 359.252
